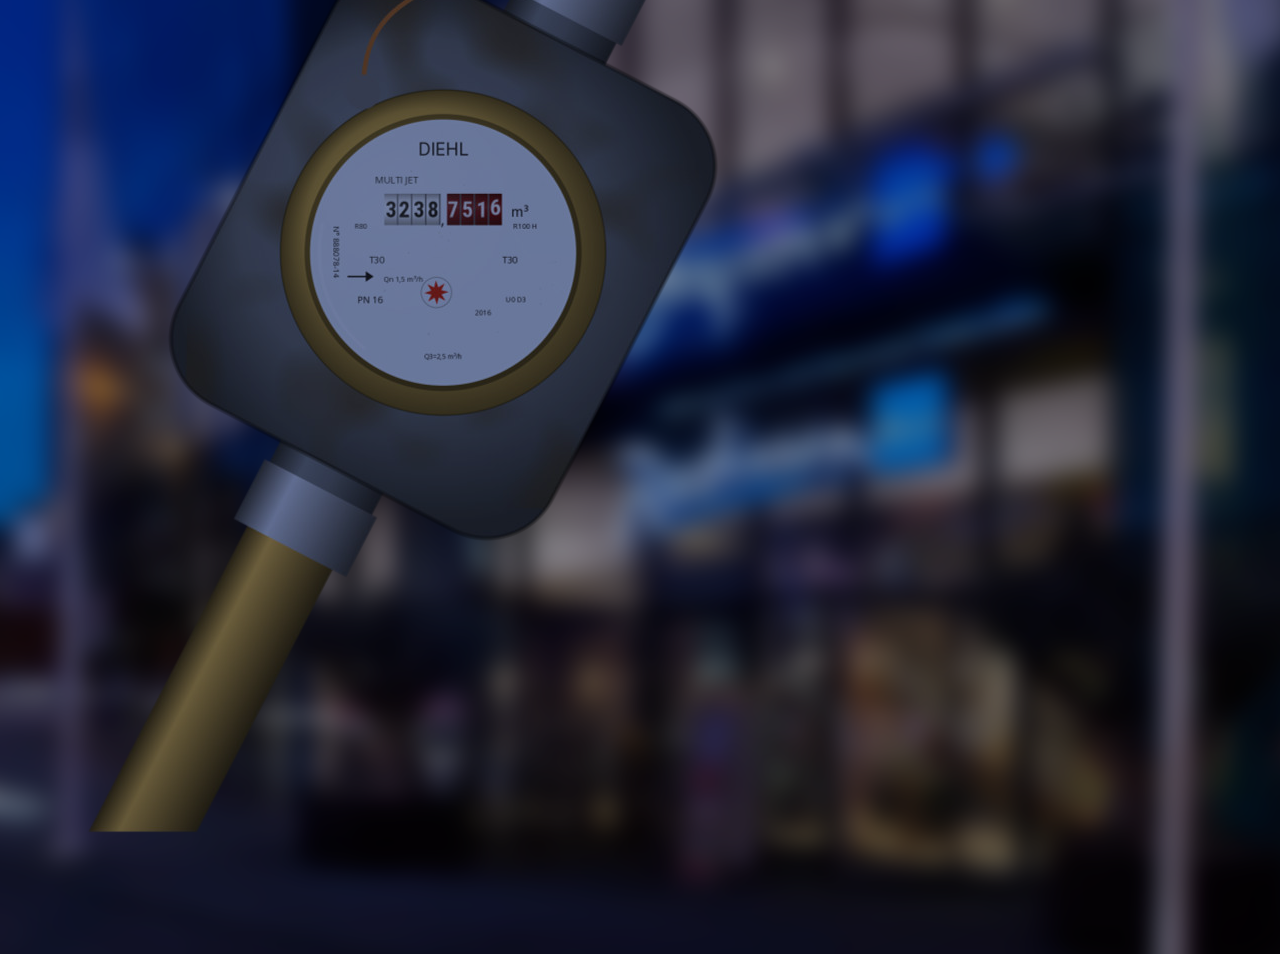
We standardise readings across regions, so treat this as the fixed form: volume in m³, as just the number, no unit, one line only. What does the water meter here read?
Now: 3238.7516
